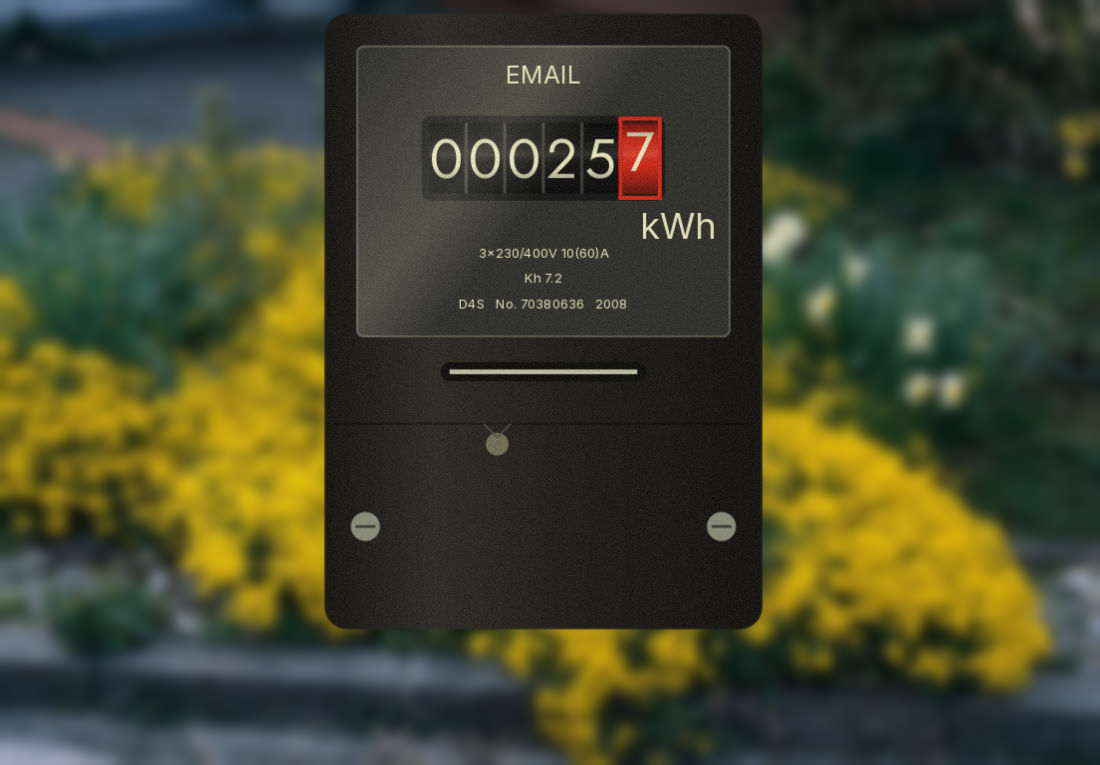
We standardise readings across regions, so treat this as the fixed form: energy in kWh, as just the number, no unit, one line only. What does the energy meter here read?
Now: 25.7
